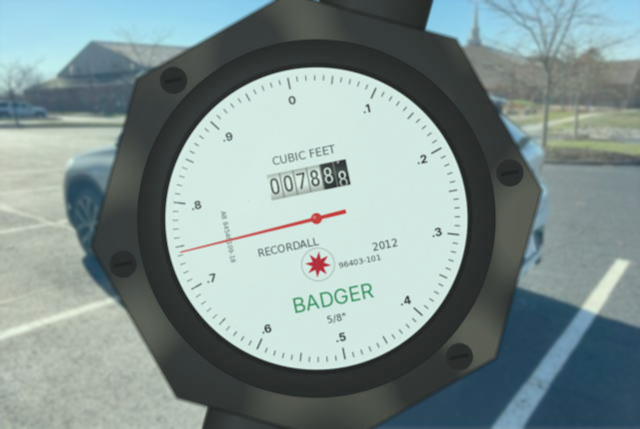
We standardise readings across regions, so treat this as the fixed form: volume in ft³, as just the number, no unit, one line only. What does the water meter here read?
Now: 7887.74
